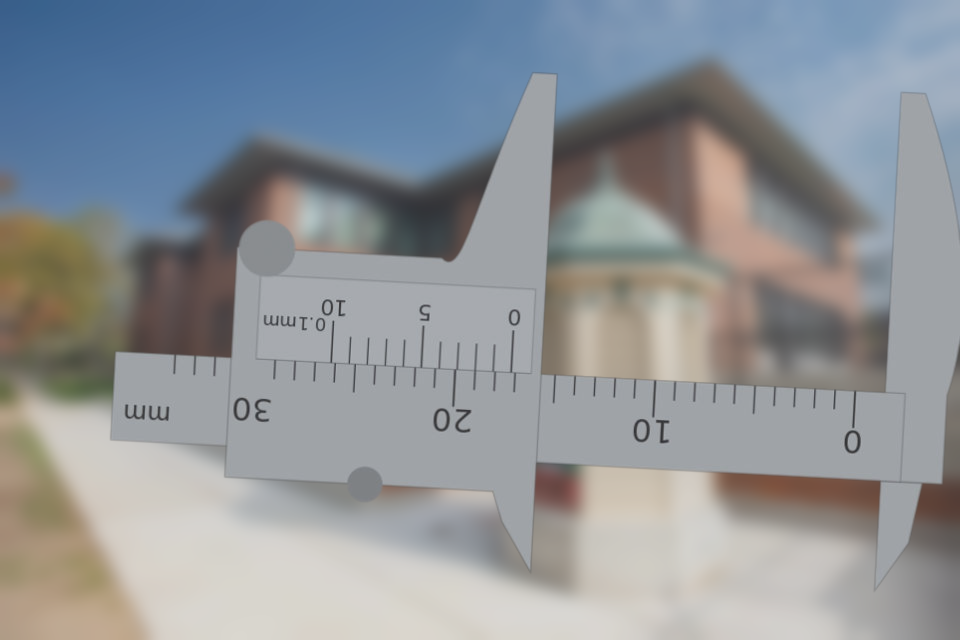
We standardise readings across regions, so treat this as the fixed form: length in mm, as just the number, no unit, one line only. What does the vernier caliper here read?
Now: 17.2
